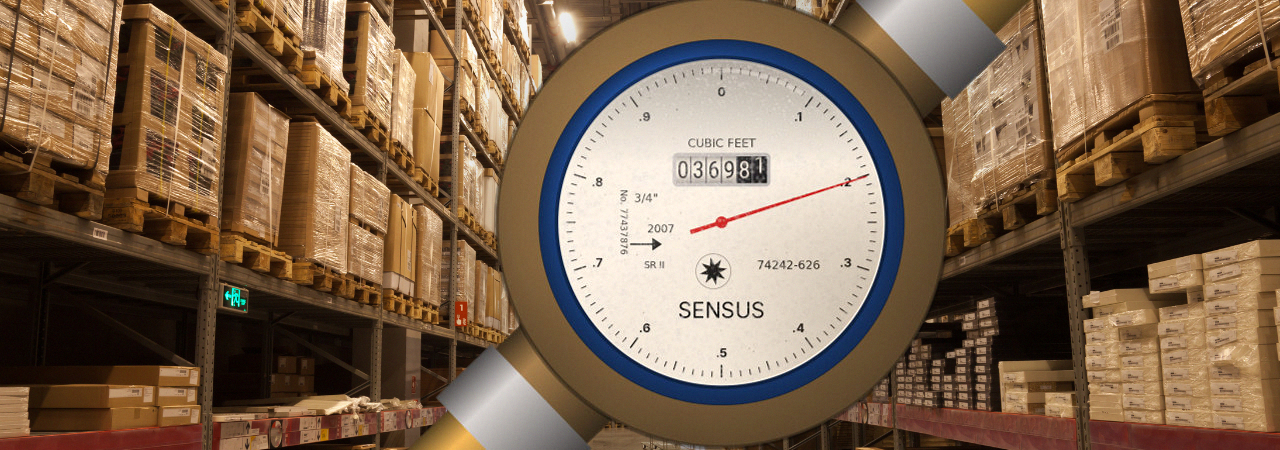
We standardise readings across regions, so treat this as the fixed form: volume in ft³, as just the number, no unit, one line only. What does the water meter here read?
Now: 36981.20
